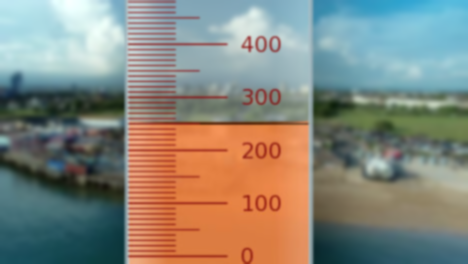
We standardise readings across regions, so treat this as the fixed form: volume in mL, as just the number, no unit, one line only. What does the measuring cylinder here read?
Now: 250
